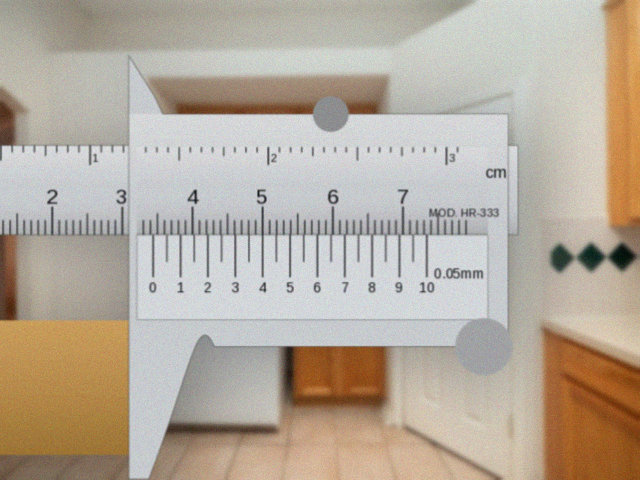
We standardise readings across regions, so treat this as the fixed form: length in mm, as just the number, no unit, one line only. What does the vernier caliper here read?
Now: 34.4
